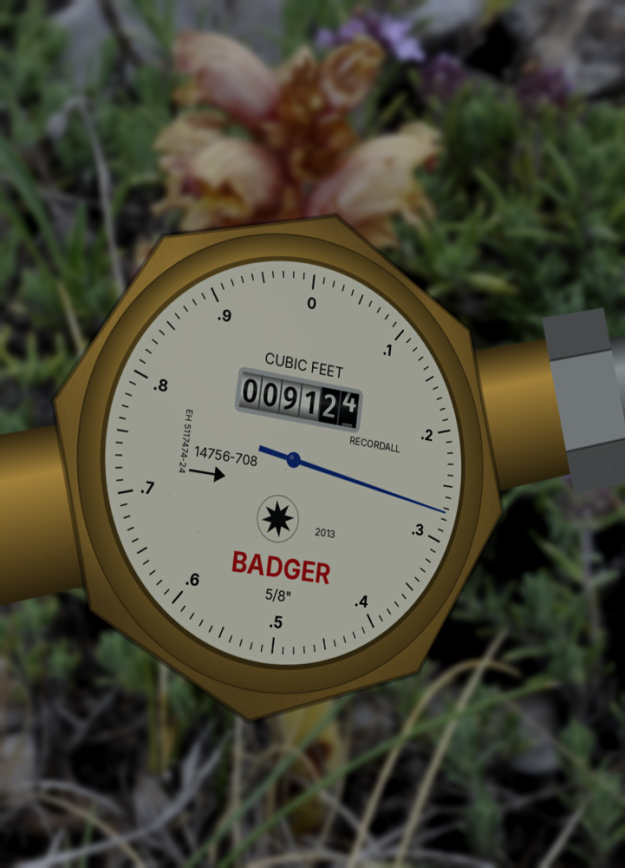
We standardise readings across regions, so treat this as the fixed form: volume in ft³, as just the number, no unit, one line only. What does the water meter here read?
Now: 9124.27
